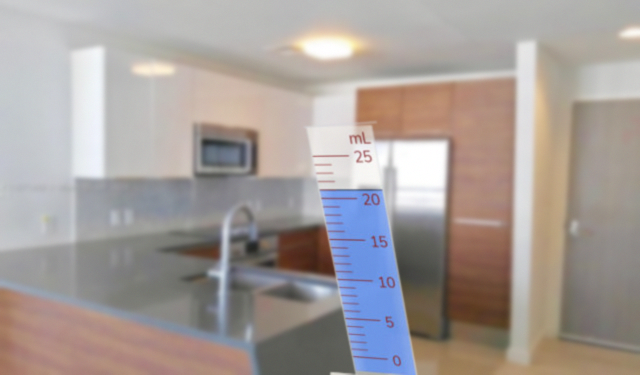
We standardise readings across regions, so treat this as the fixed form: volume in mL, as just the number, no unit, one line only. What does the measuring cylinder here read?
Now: 21
